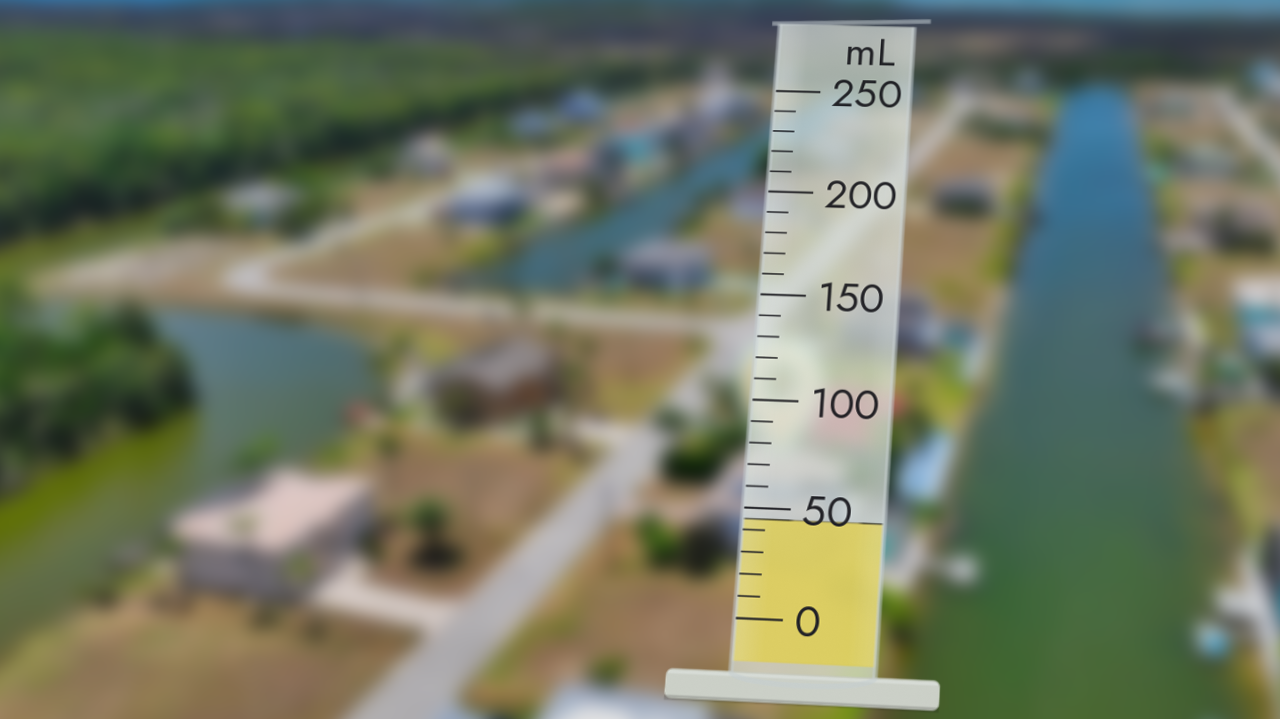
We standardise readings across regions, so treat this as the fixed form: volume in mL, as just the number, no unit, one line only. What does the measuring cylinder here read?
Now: 45
